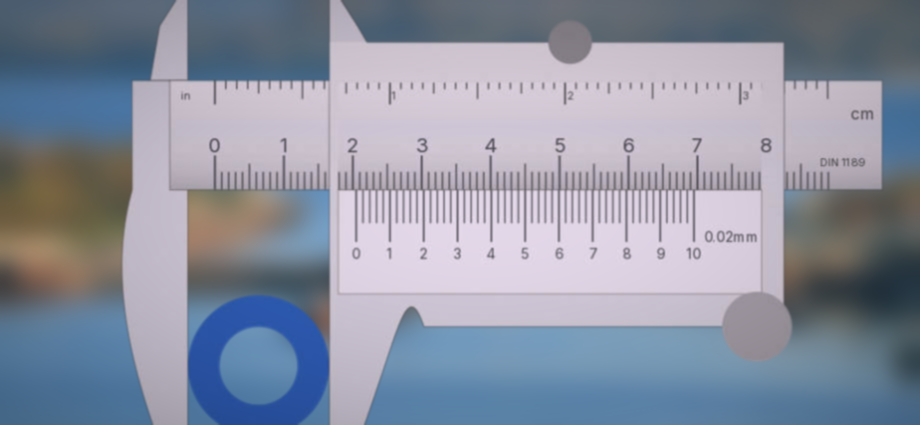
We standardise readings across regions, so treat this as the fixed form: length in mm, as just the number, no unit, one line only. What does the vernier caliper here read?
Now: 20.5
